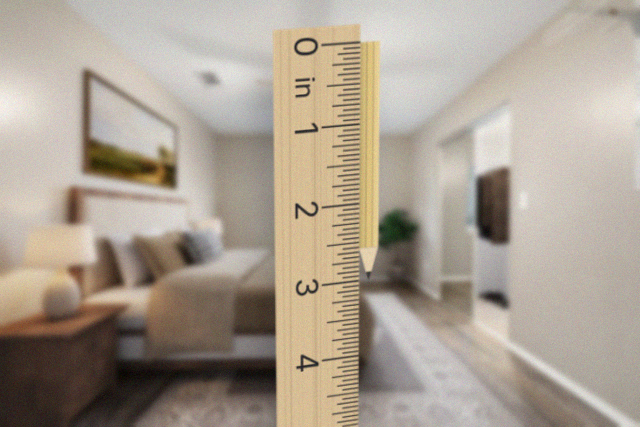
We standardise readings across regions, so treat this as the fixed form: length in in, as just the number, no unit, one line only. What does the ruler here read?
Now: 3
